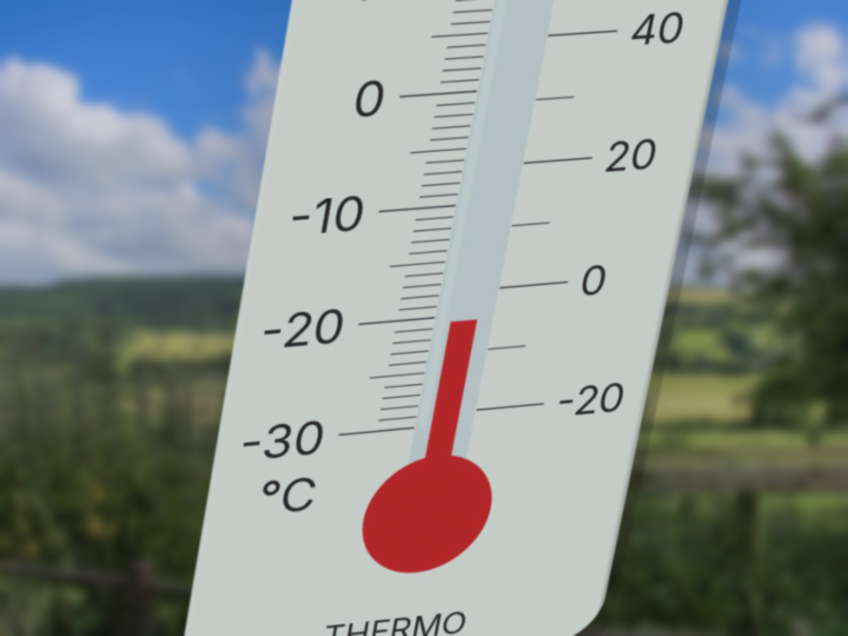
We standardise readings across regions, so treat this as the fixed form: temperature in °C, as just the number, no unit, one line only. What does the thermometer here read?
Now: -20.5
